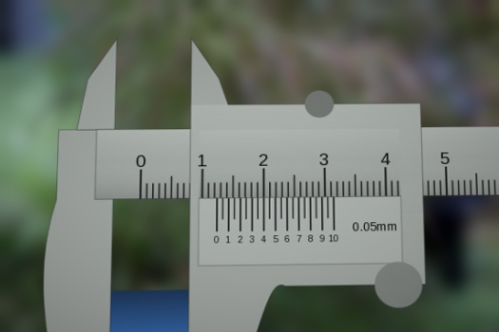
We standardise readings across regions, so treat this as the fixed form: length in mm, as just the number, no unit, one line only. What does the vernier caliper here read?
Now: 12.4
